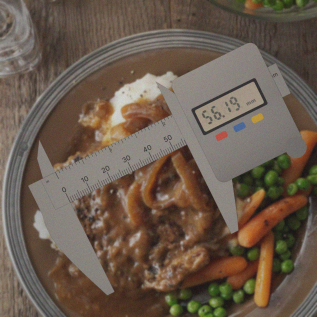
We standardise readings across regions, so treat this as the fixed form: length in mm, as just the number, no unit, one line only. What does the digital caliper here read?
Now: 56.19
